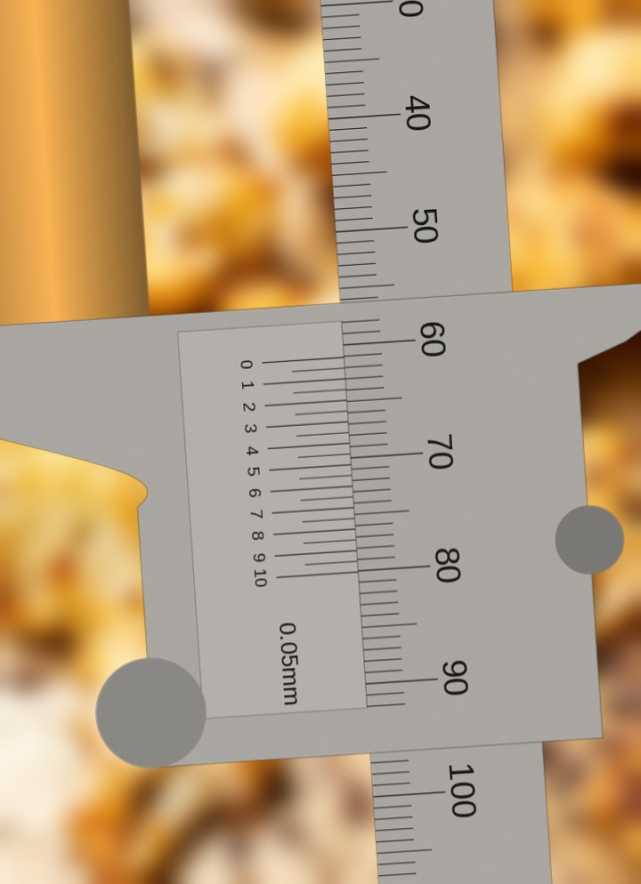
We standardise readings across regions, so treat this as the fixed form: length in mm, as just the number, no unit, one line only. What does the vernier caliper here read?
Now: 61.1
